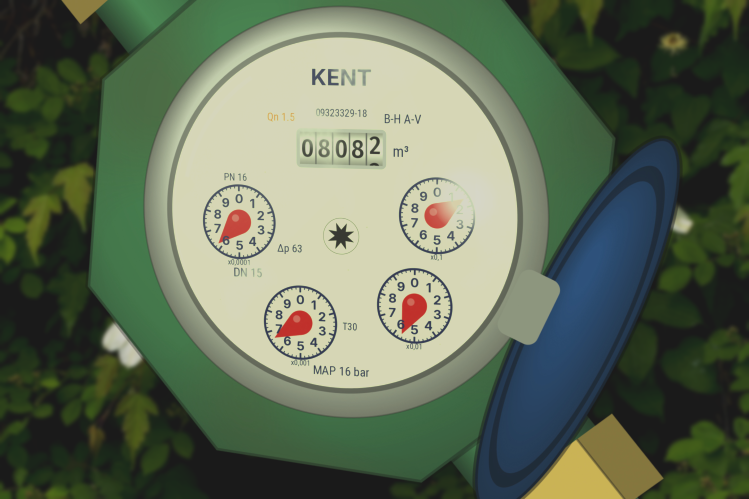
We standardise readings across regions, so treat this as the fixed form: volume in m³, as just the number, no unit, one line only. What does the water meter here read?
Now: 8082.1566
